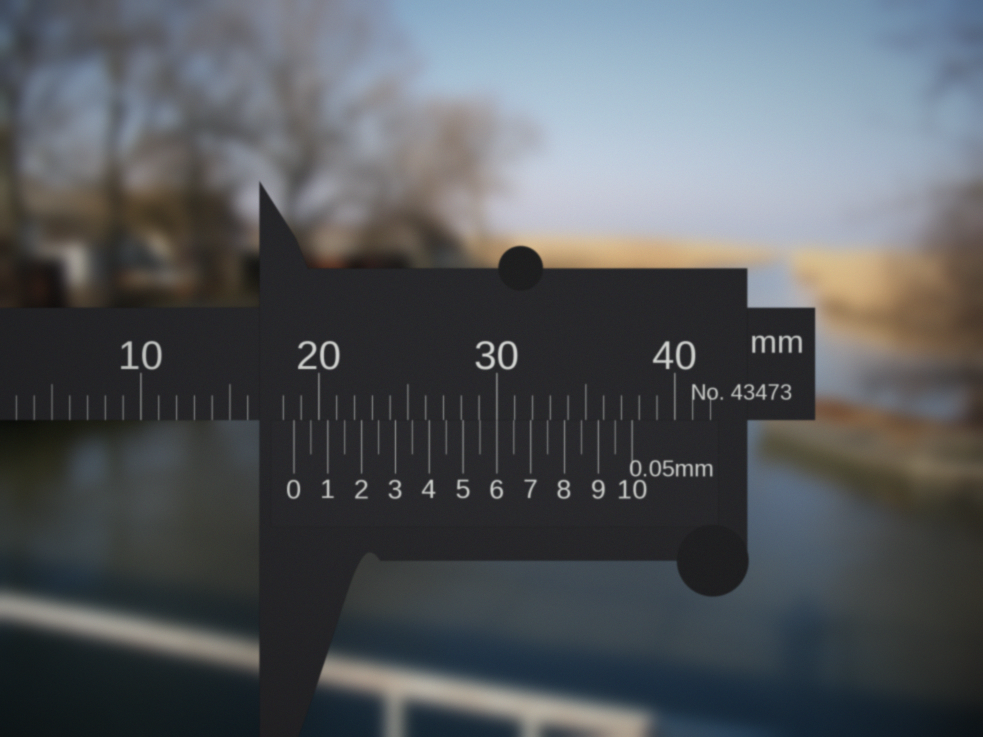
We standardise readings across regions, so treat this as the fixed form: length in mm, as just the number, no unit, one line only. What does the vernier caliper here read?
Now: 18.6
